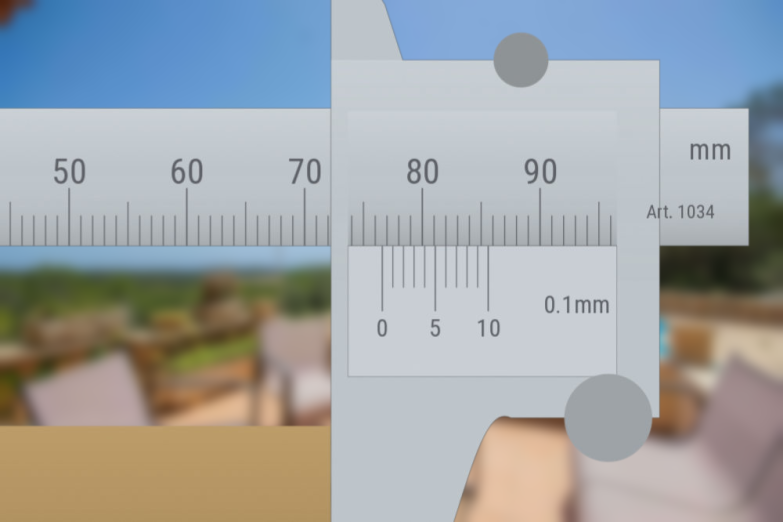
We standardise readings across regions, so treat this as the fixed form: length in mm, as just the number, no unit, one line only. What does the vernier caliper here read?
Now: 76.6
